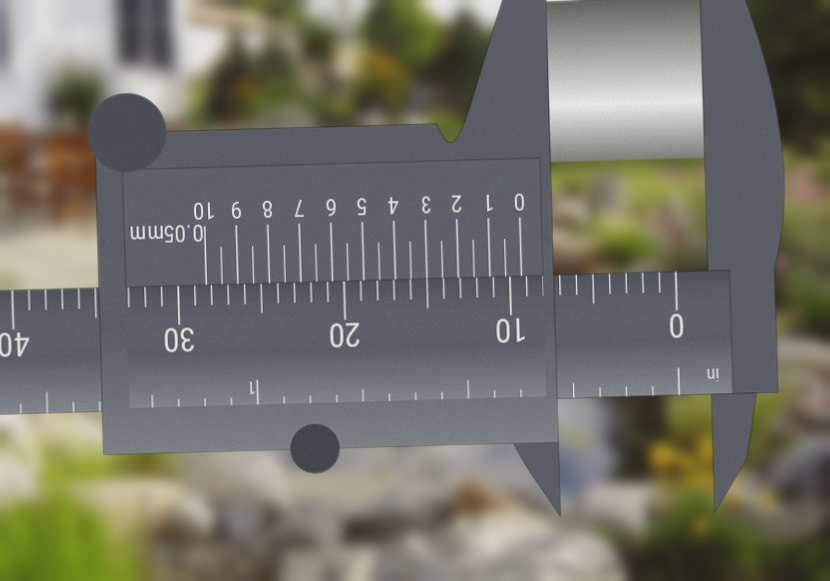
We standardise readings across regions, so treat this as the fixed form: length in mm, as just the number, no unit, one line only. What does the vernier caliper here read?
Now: 9.3
